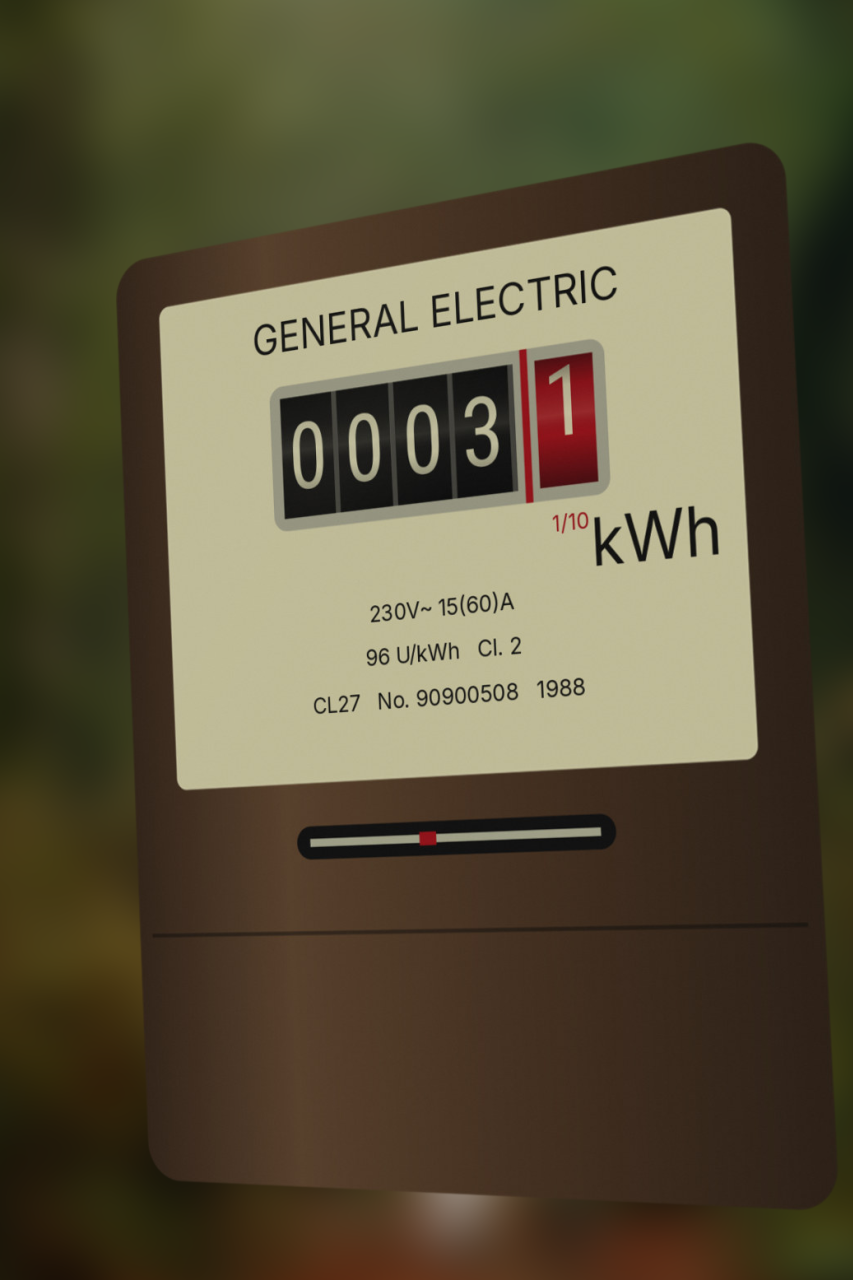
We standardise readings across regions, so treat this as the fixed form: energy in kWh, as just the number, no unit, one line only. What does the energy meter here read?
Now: 3.1
